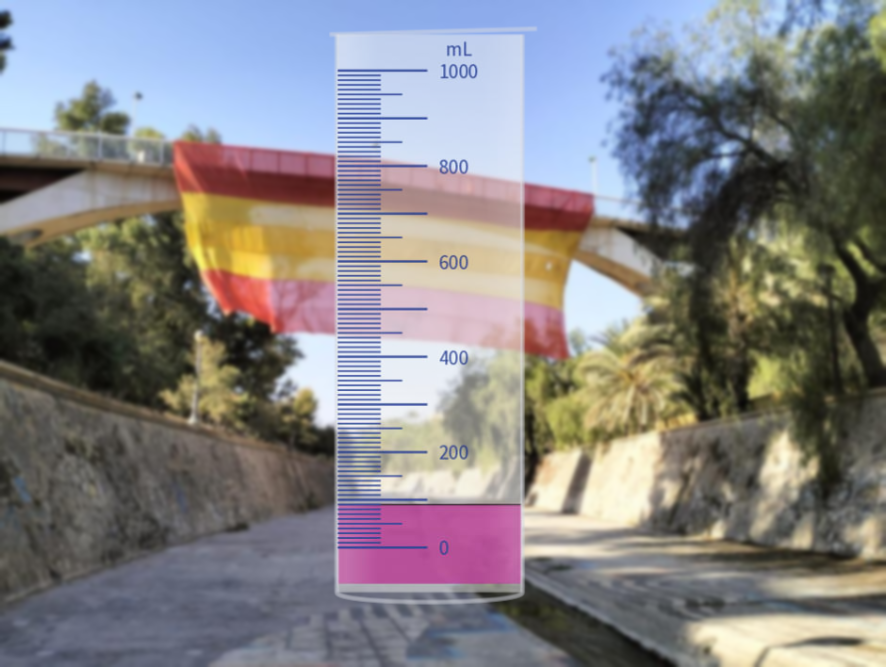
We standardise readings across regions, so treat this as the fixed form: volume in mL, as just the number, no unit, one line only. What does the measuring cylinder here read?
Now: 90
